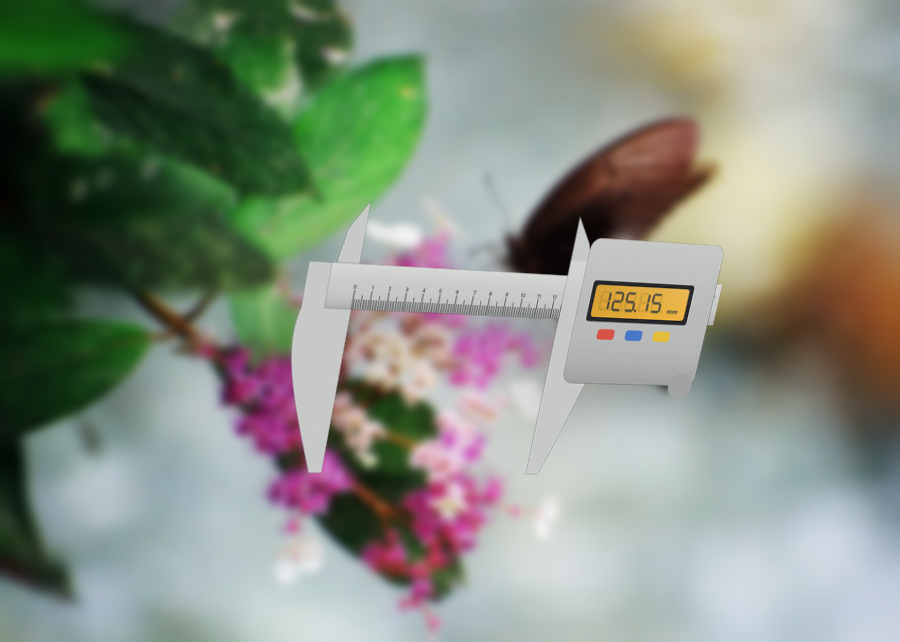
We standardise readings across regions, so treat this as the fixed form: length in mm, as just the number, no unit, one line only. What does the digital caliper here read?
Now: 125.15
